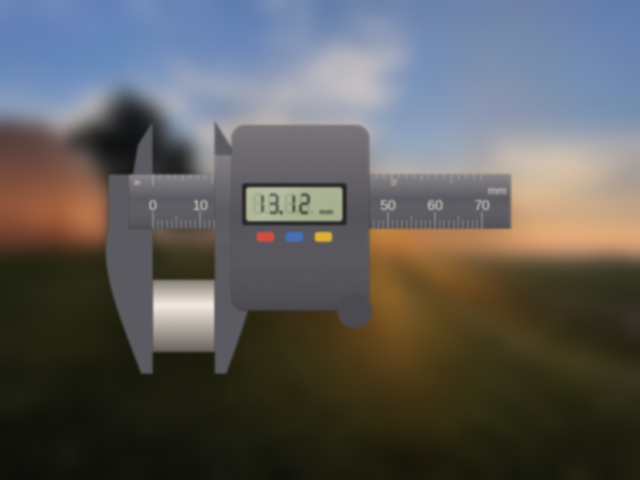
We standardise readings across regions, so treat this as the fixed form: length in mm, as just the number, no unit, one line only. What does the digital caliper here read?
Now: 13.12
